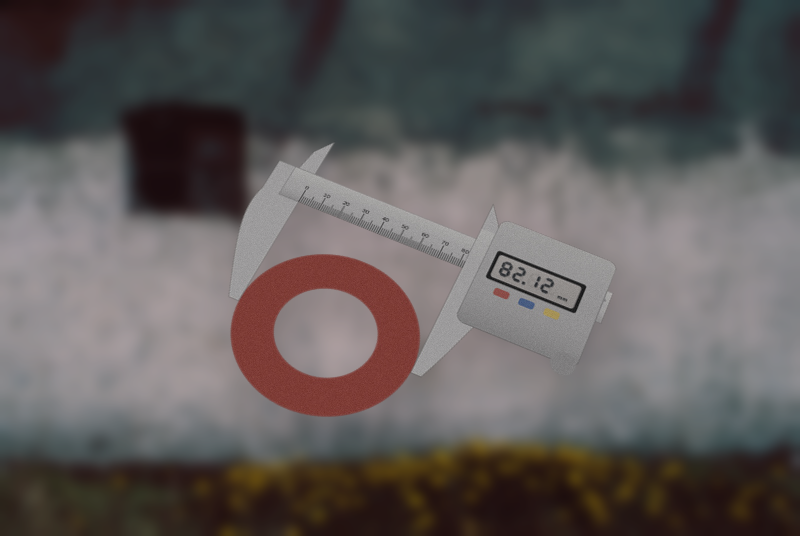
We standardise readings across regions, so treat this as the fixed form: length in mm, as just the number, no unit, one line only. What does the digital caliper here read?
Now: 82.12
